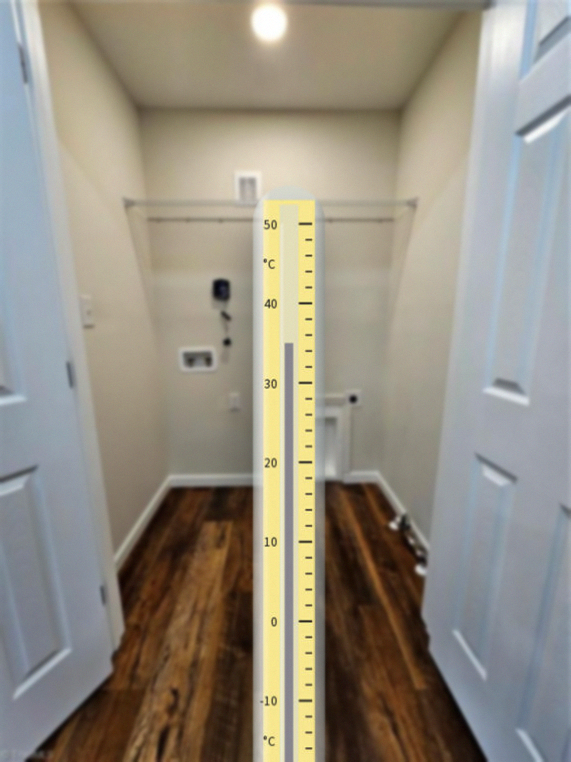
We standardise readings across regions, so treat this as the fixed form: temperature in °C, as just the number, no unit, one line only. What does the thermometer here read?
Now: 35
